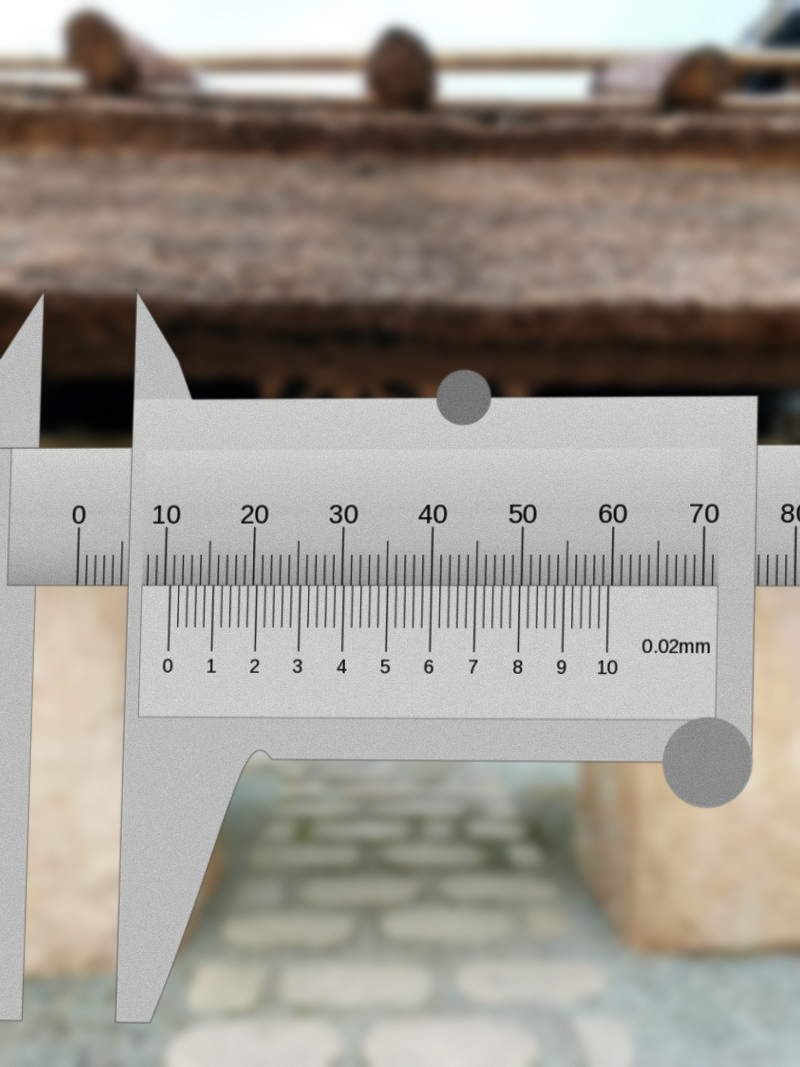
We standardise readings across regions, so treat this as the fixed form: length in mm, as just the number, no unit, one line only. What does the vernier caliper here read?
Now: 10.6
